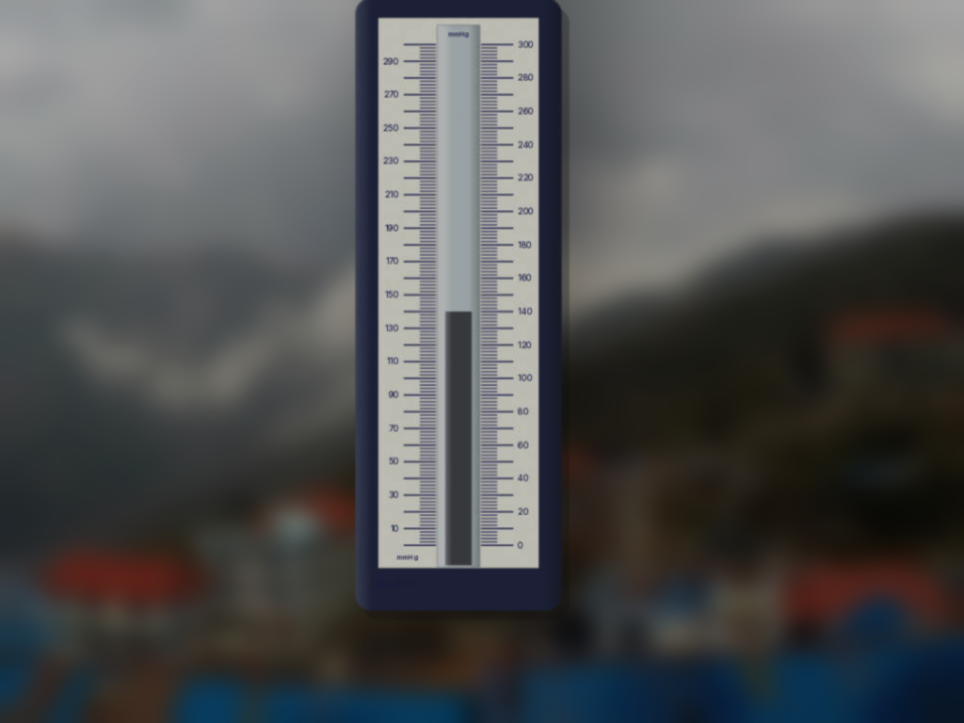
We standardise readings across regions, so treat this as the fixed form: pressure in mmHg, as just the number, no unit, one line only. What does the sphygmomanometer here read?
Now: 140
